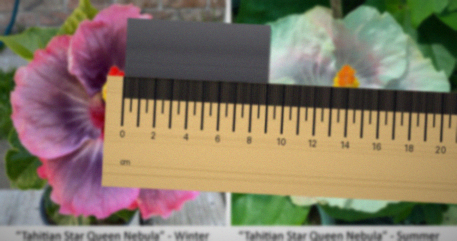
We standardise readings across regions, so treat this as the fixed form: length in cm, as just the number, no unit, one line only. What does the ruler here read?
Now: 9
